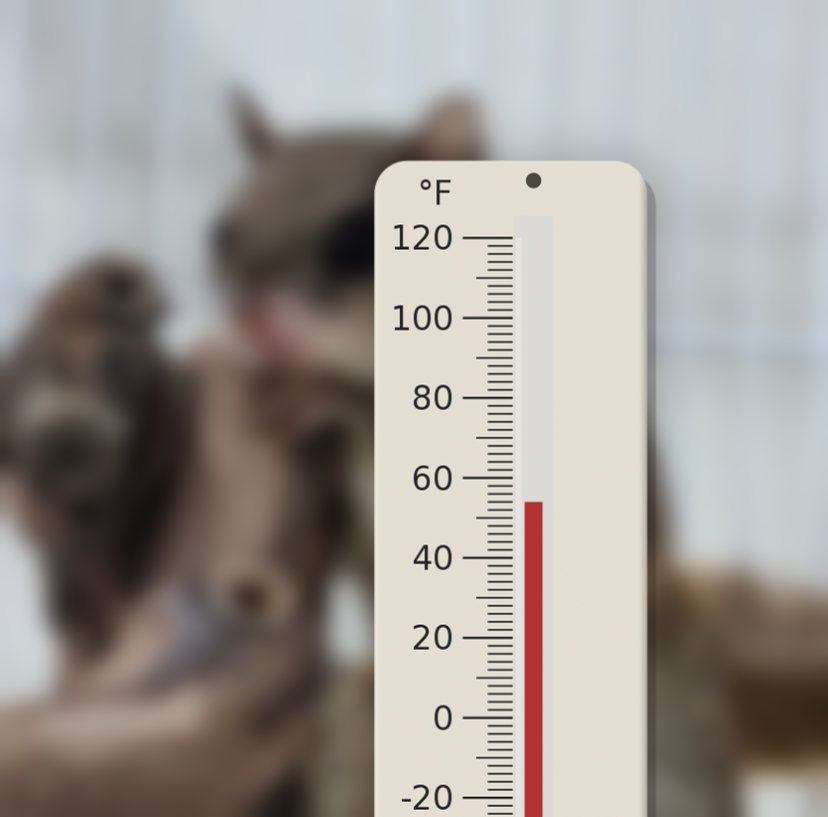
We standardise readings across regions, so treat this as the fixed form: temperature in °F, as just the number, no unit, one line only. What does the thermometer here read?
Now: 54
